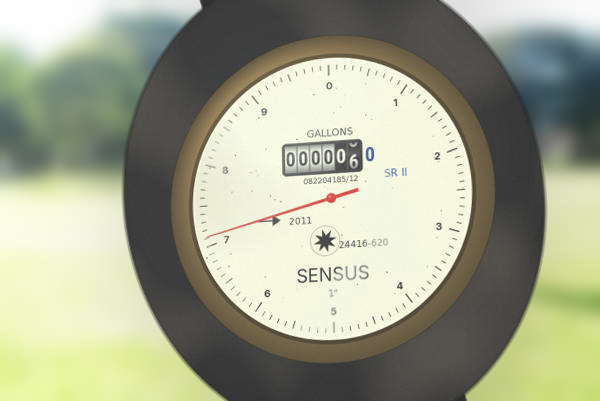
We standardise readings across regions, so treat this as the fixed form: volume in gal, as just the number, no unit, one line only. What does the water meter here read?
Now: 57.1
